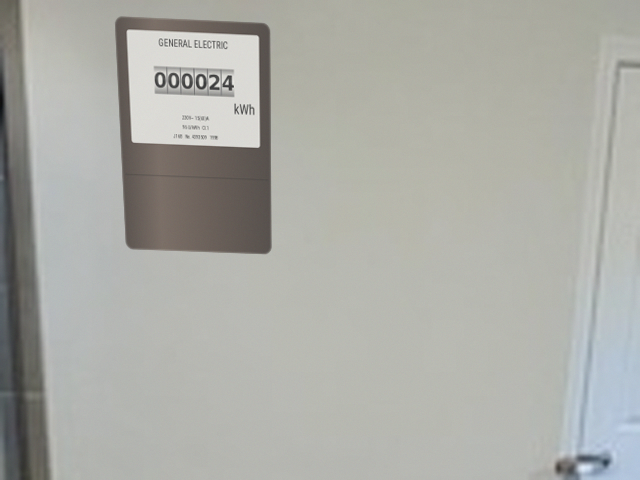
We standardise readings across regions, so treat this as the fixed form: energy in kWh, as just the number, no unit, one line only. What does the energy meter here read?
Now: 24
